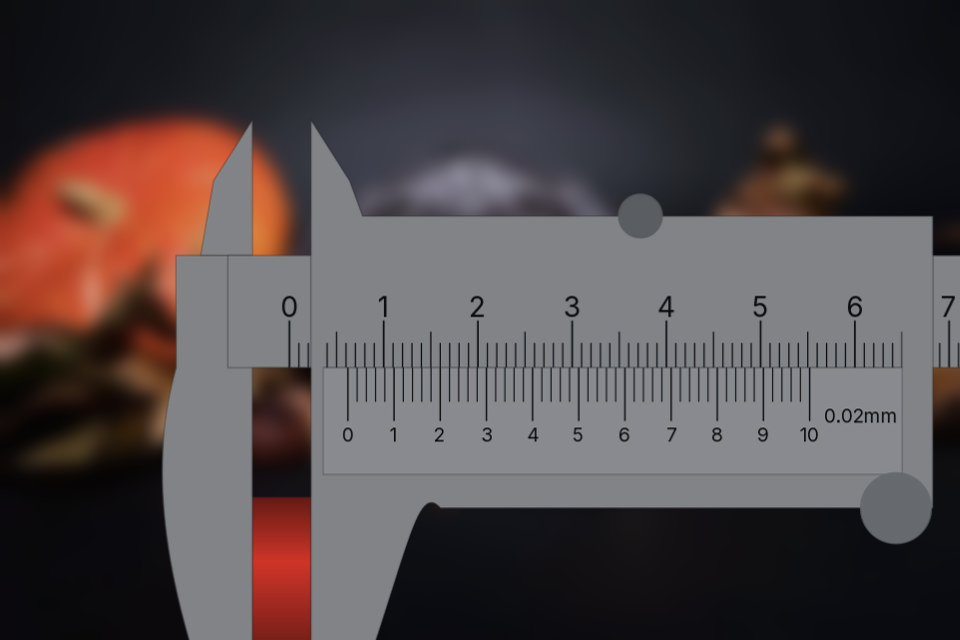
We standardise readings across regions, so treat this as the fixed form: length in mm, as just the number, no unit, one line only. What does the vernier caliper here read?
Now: 6.2
